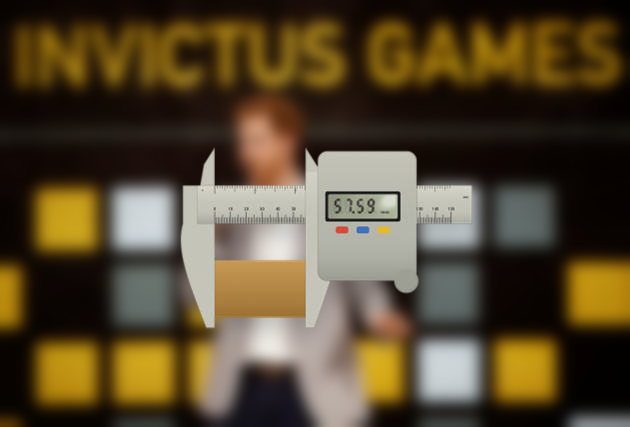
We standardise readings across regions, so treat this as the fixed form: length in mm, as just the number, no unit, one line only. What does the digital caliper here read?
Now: 57.59
